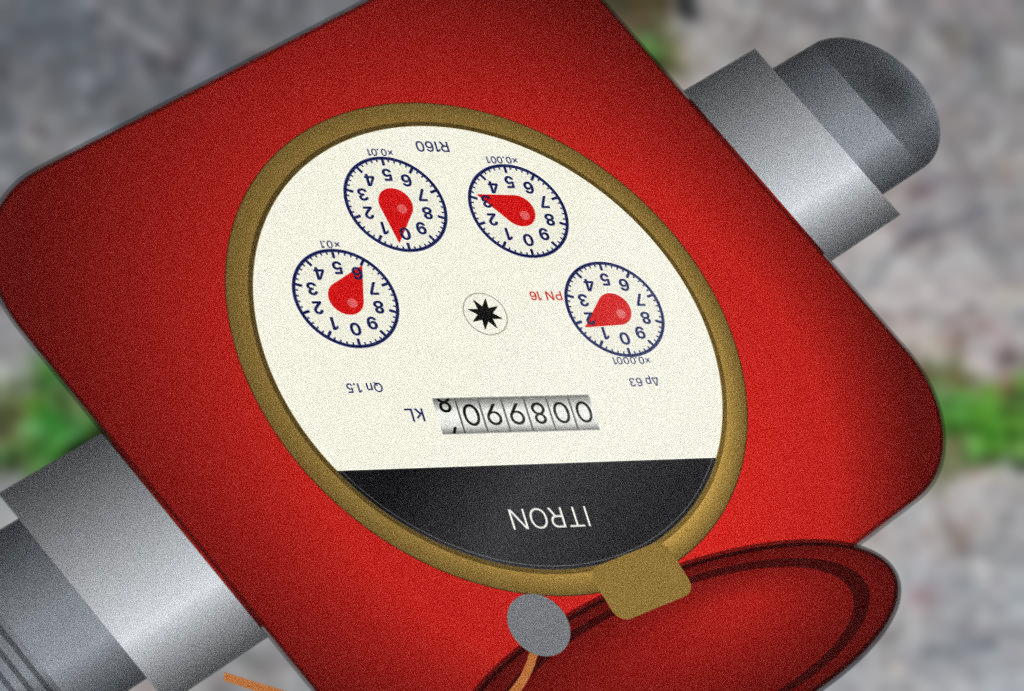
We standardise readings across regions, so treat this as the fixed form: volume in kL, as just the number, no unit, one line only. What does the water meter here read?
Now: 89907.6031
